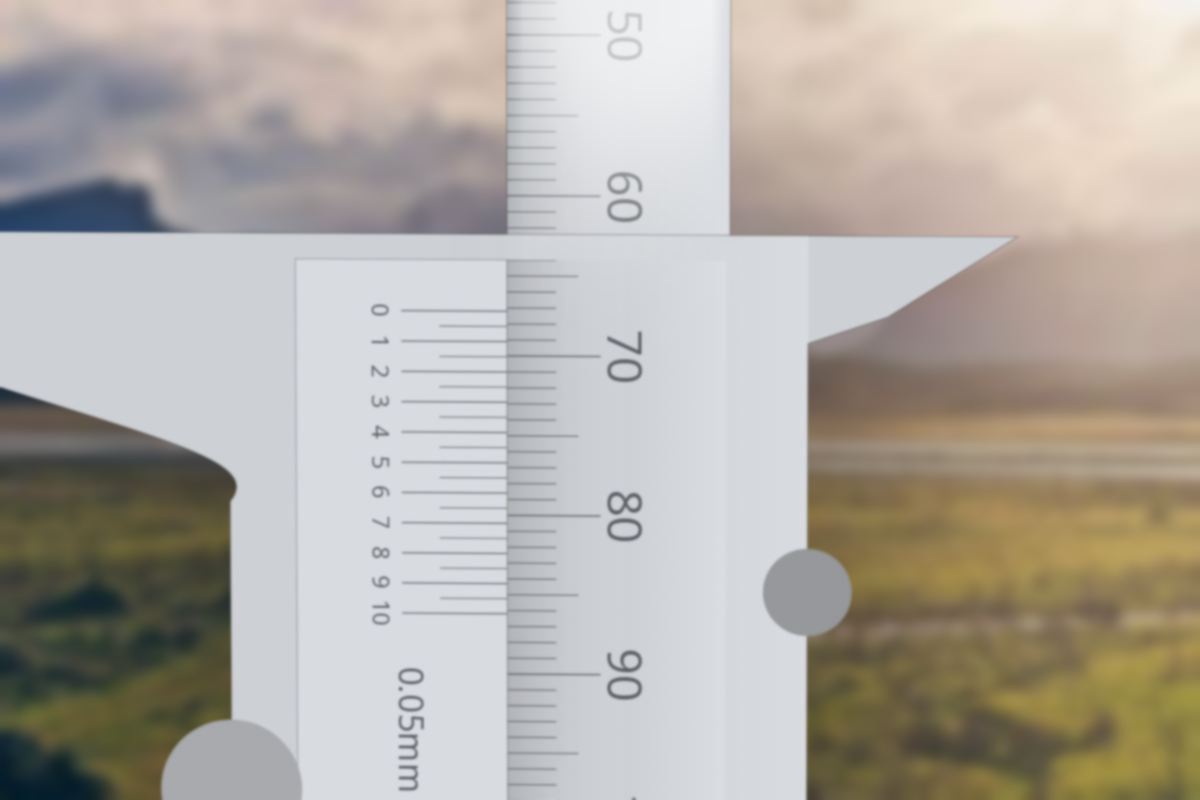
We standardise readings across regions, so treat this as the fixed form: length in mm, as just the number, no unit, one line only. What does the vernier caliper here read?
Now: 67.2
